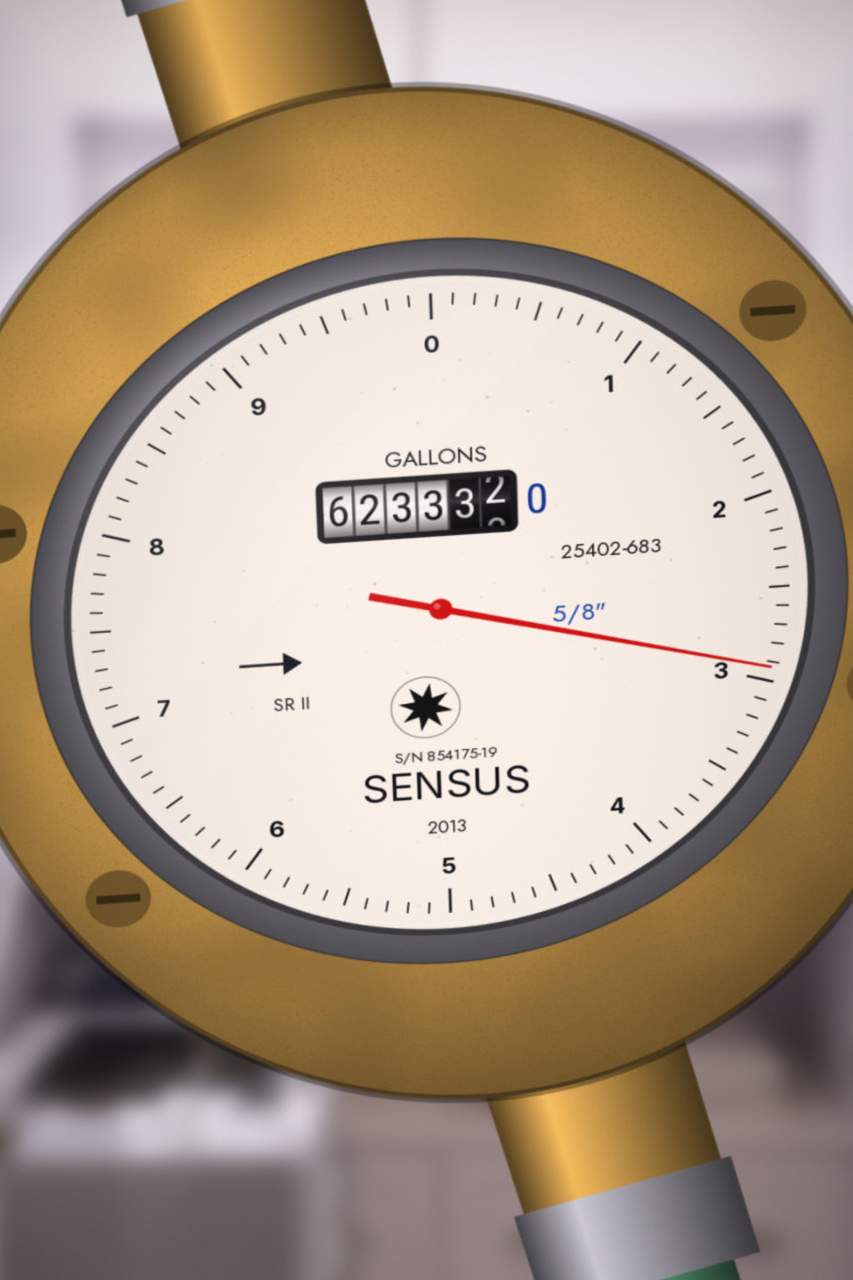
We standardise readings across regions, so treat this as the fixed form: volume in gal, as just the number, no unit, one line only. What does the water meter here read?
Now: 6233322.9
